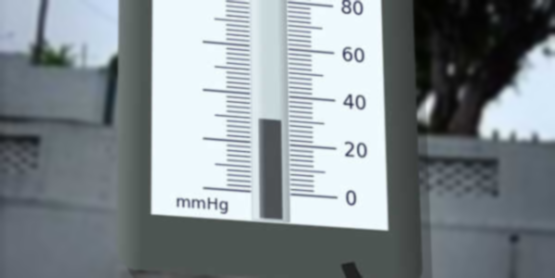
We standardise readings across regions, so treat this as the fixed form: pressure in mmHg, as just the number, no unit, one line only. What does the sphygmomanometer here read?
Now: 30
